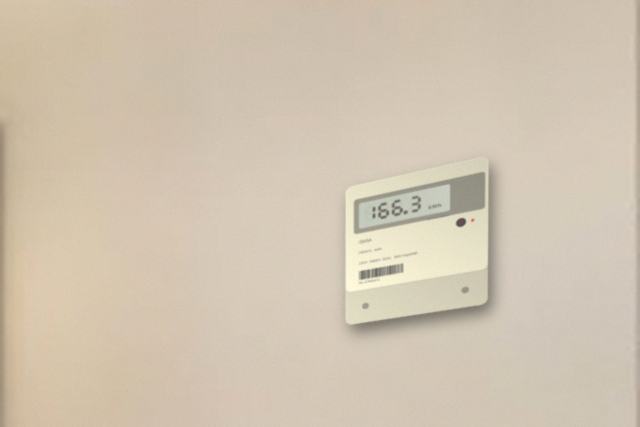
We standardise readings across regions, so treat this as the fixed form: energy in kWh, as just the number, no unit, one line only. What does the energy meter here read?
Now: 166.3
